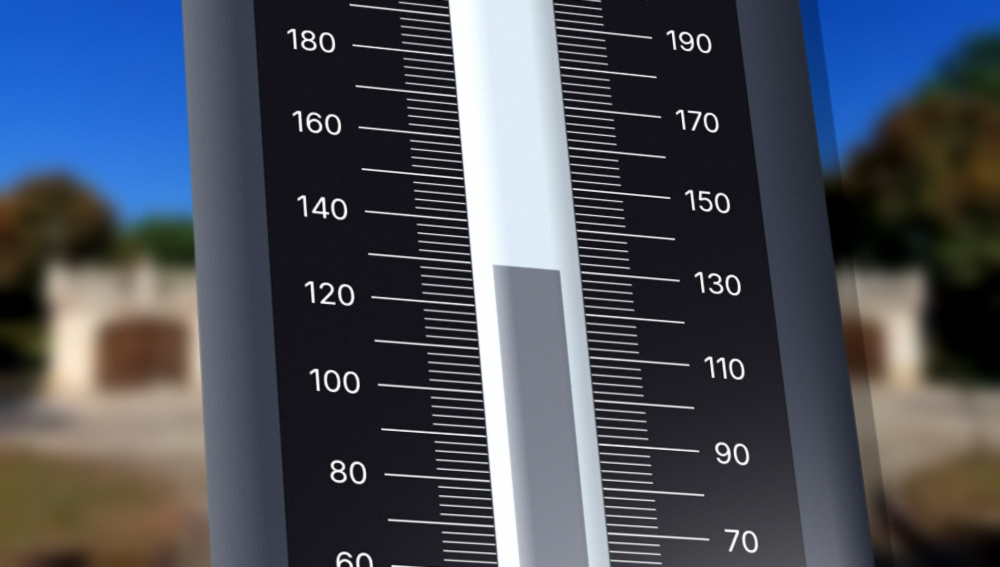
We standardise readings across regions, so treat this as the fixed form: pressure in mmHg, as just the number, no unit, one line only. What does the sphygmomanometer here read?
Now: 130
